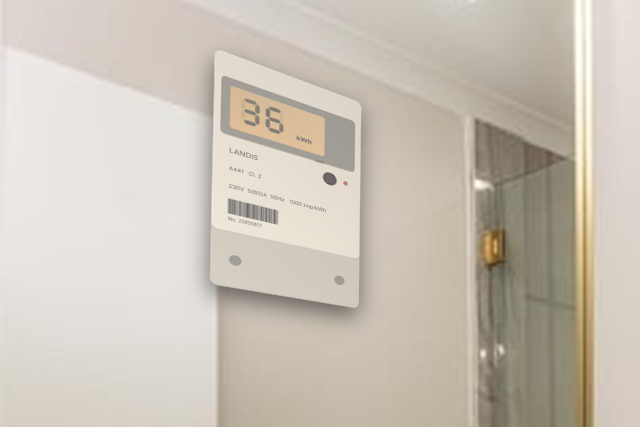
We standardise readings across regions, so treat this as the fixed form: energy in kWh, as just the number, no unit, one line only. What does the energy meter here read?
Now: 36
